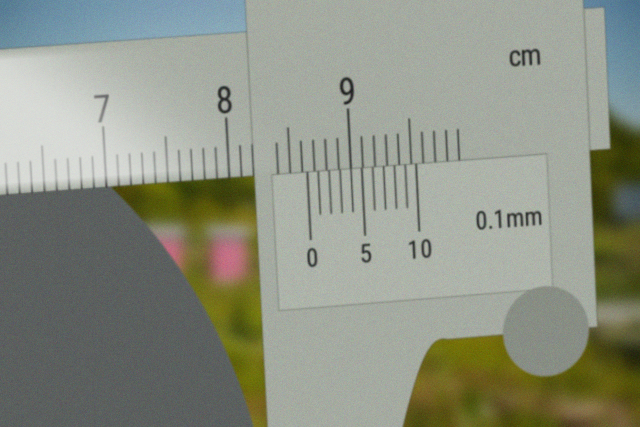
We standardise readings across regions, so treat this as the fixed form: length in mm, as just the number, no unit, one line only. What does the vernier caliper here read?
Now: 86.4
